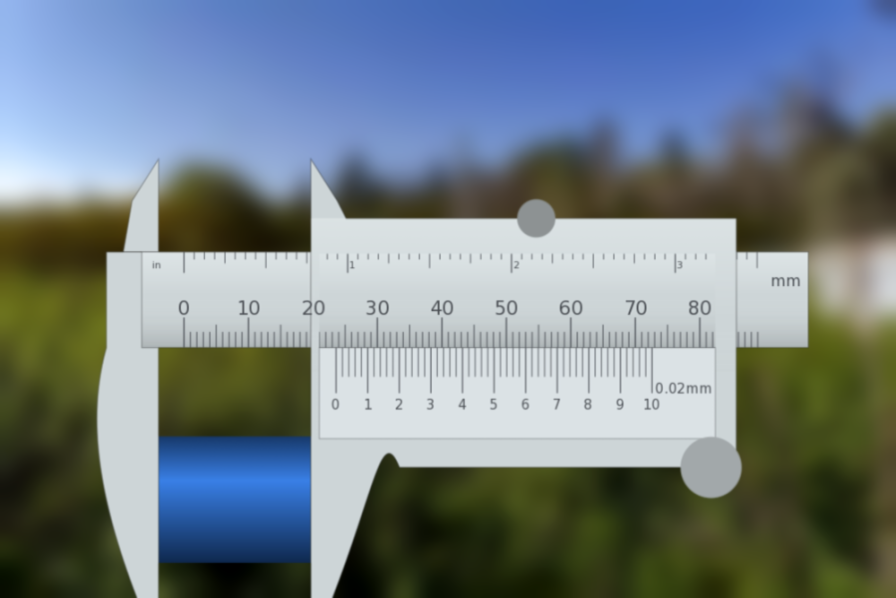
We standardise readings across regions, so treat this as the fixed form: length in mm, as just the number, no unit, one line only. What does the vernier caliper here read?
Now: 23.6
